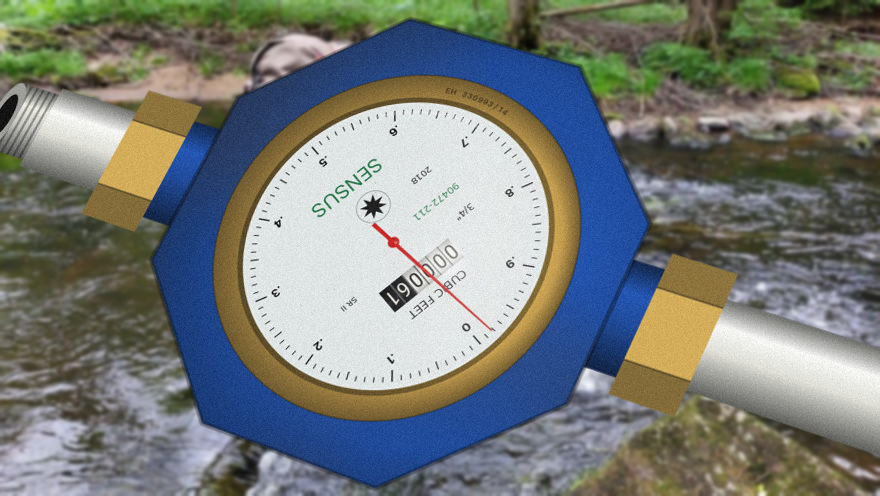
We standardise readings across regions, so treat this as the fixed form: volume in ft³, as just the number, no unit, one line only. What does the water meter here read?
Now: 60.98
